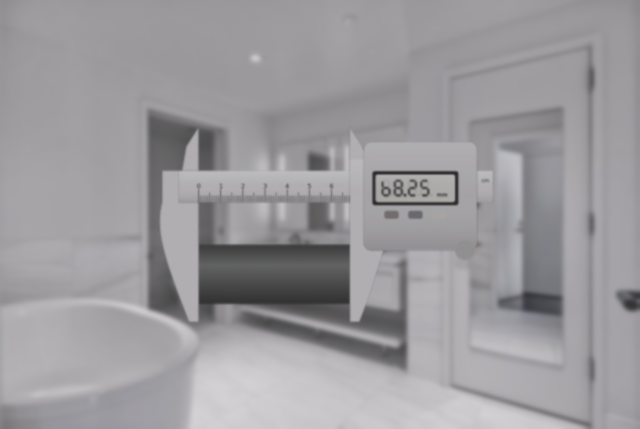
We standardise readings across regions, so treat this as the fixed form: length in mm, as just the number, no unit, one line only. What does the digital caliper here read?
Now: 68.25
